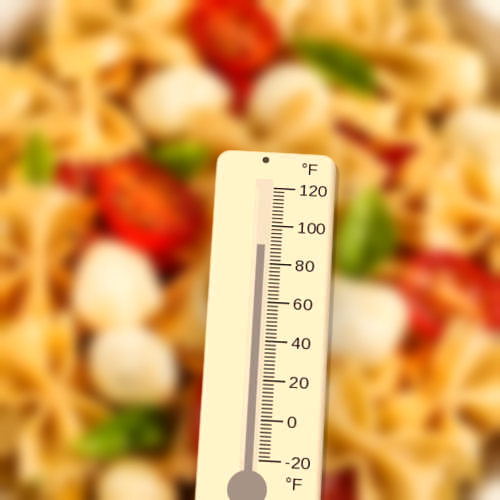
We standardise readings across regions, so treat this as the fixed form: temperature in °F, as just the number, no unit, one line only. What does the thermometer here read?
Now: 90
